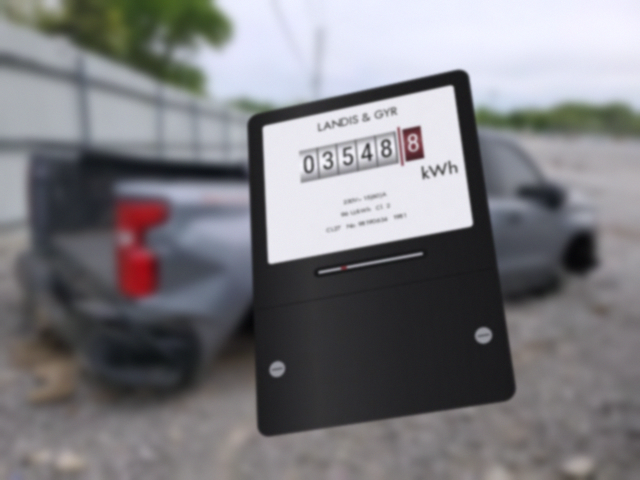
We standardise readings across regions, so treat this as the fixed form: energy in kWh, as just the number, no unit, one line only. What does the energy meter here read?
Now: 3548.8
